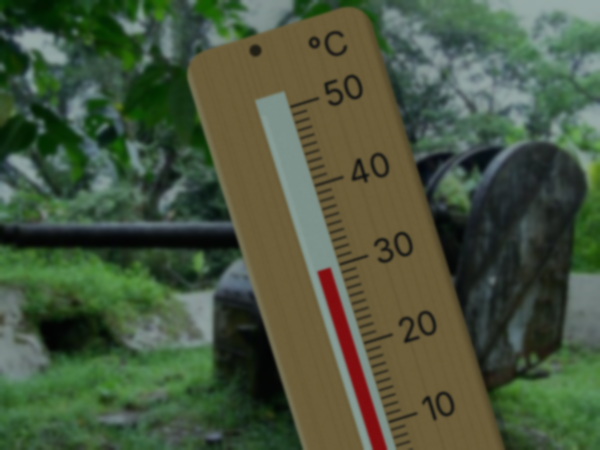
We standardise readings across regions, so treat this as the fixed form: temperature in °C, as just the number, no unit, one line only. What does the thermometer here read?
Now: 30
